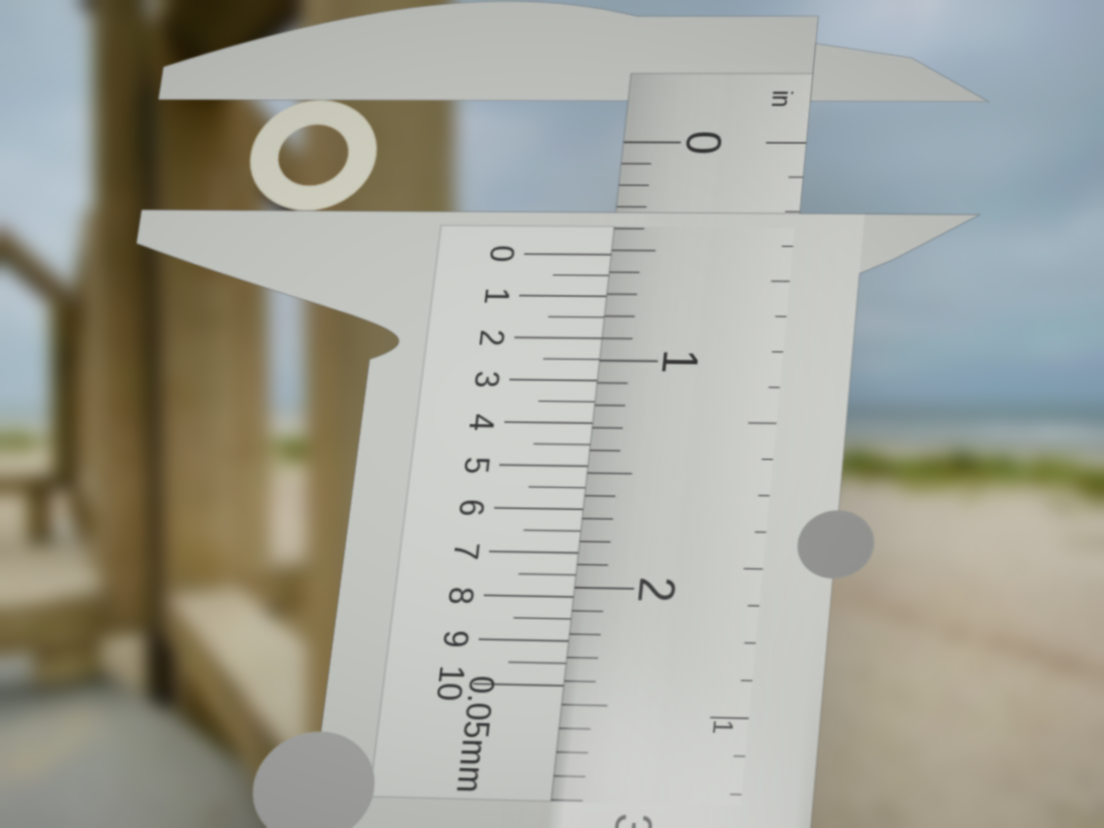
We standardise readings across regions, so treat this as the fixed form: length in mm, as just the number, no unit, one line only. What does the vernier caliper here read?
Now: 5.2
